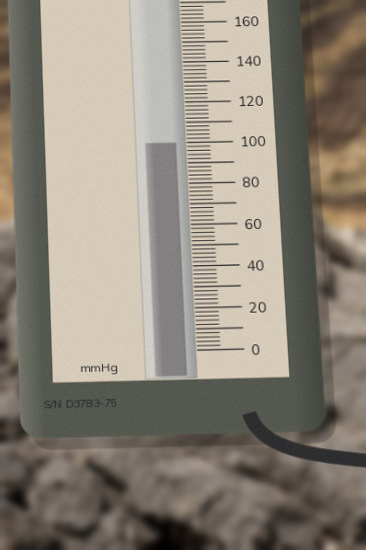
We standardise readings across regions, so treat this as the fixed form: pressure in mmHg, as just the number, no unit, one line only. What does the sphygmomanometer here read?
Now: 100
